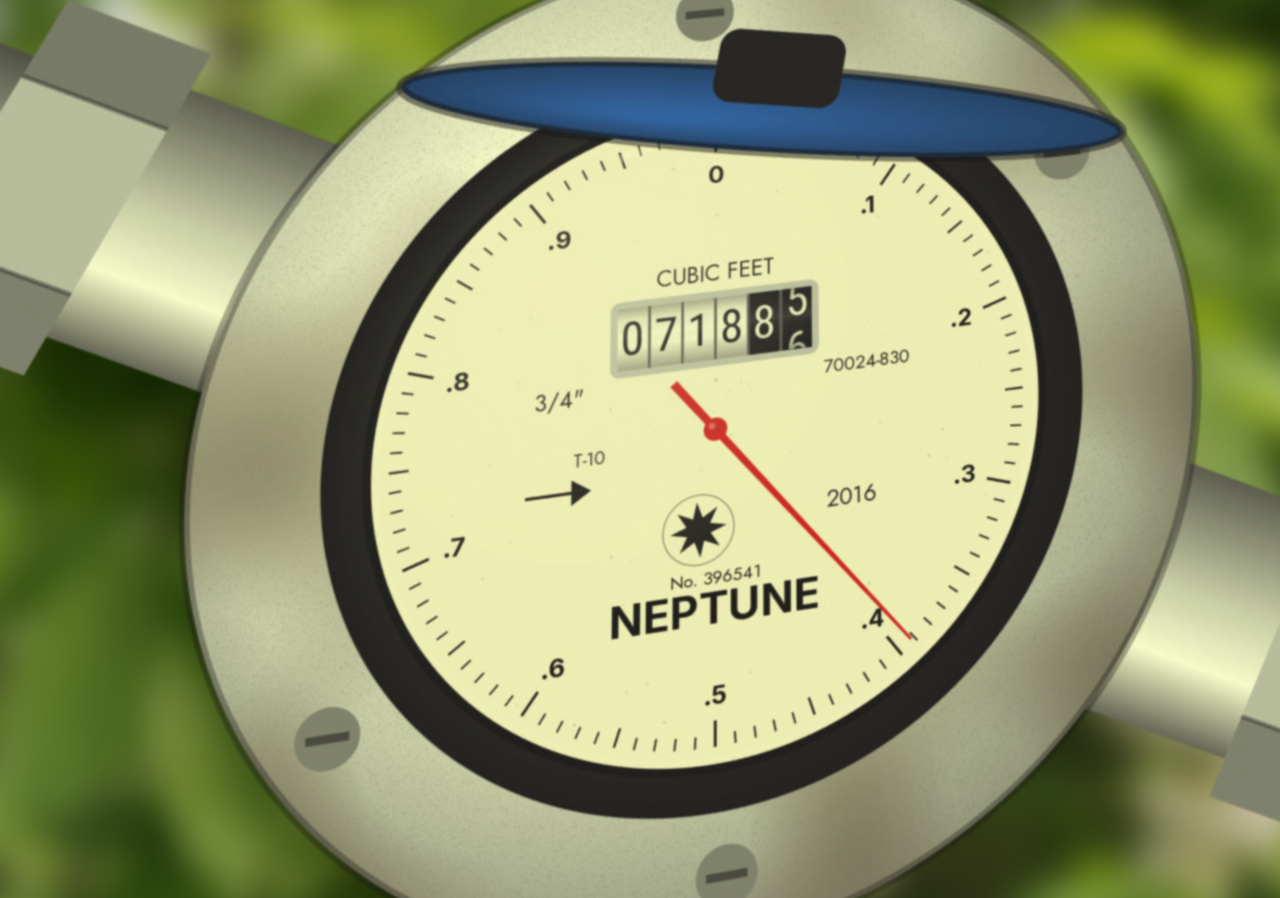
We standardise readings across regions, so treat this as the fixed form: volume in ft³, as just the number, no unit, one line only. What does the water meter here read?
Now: 71885.39
